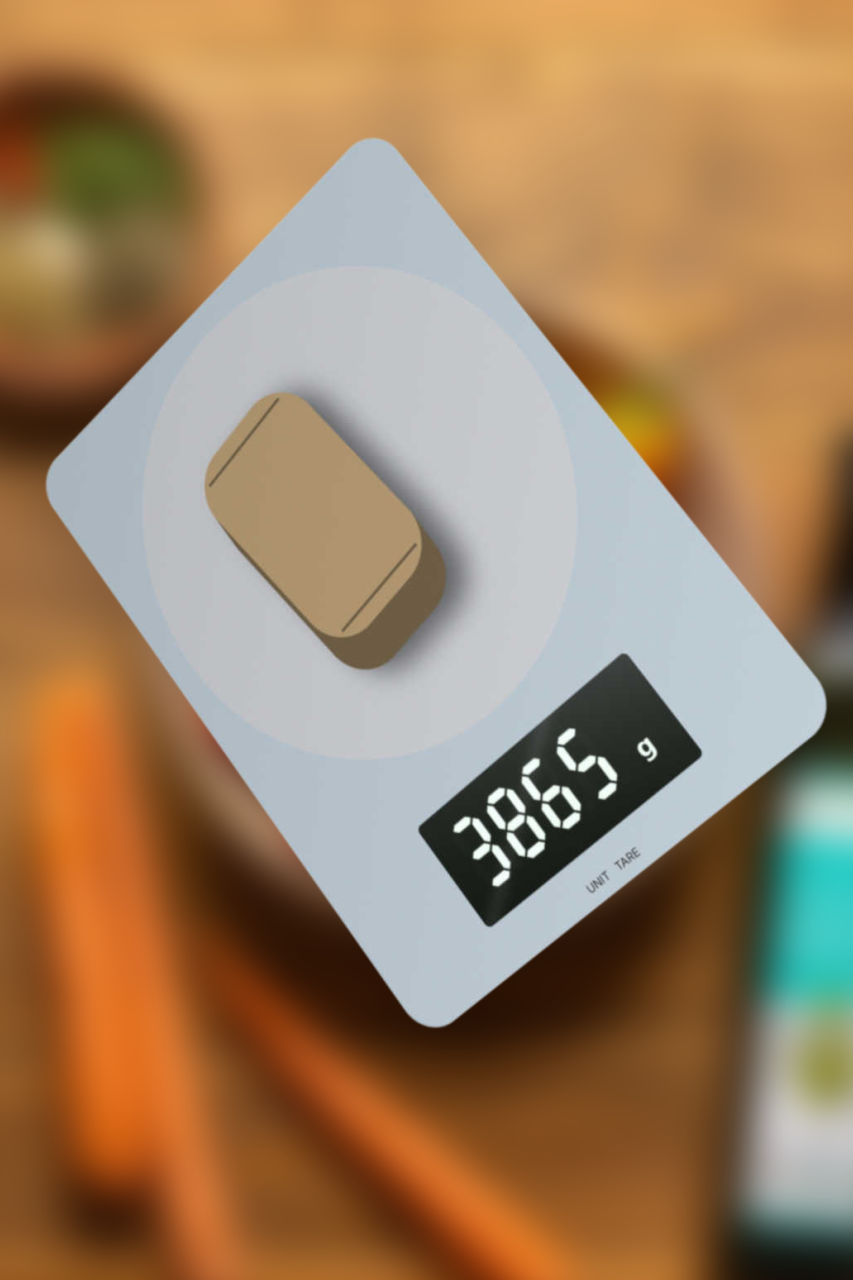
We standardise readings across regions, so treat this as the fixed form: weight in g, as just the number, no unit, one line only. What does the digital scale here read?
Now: 3865
